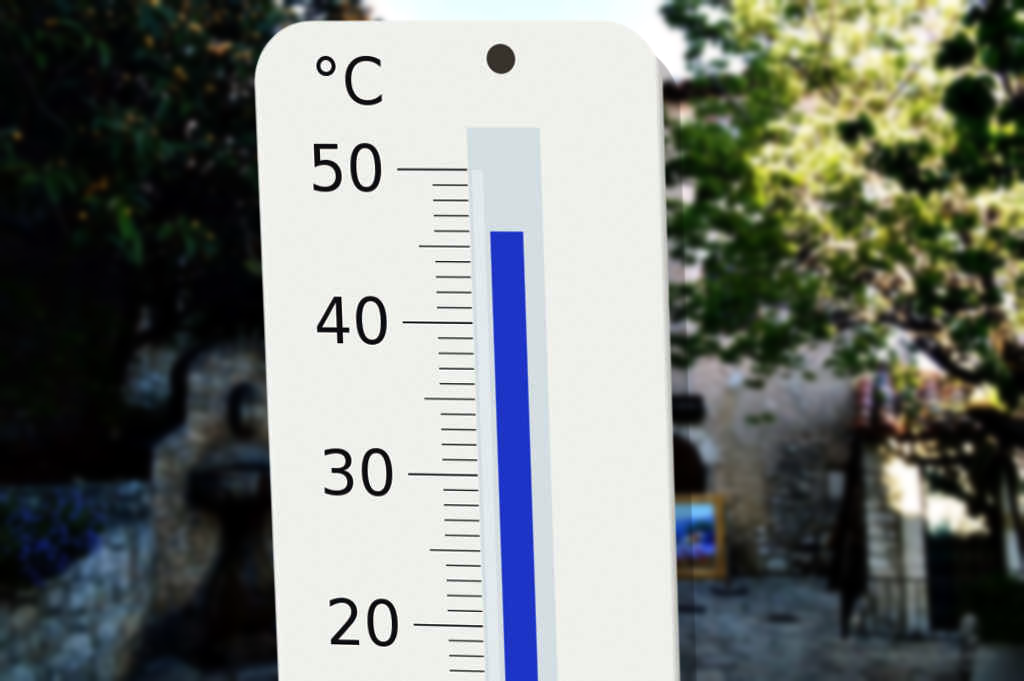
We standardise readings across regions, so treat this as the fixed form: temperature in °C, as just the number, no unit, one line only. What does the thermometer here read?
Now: 46
